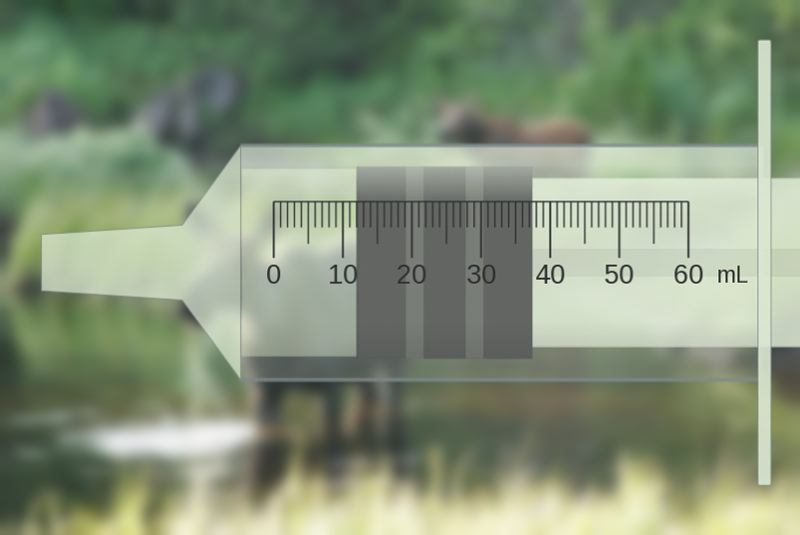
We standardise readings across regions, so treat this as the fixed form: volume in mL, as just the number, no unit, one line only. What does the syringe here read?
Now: 12
